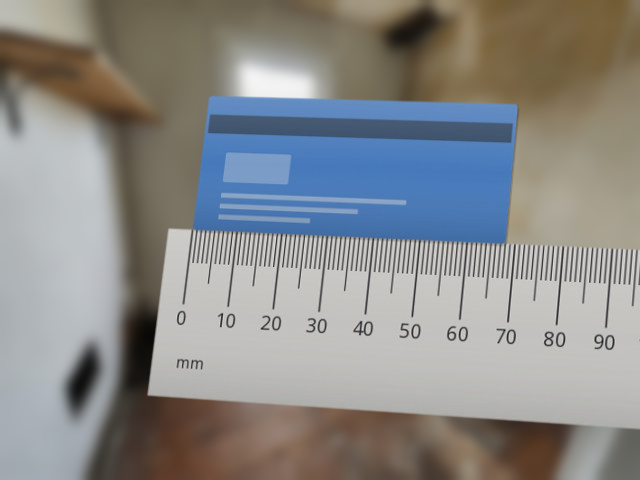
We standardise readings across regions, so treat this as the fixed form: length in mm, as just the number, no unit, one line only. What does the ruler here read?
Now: 68
